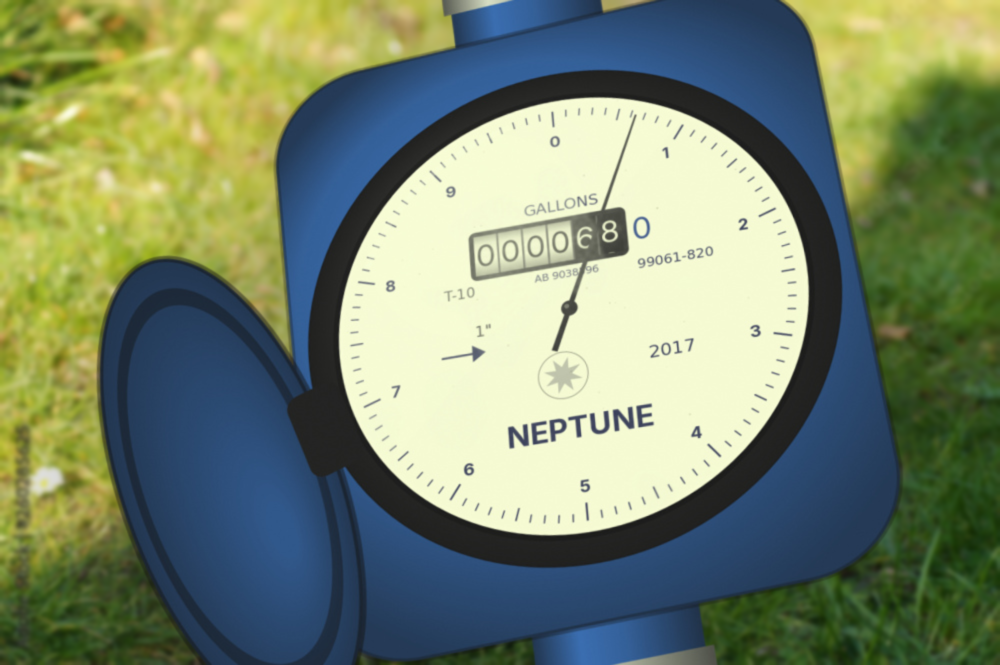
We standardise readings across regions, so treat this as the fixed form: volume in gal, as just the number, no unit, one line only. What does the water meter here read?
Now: 680.6
